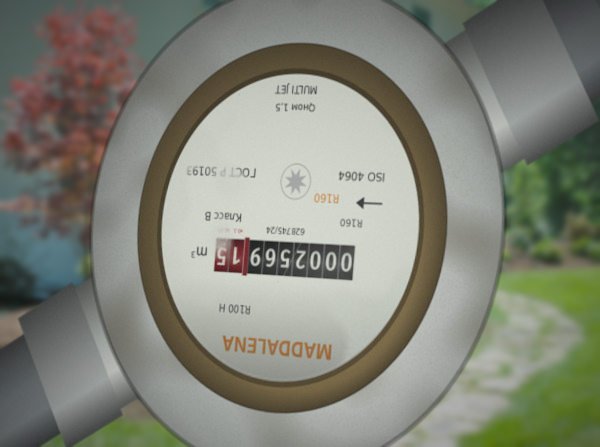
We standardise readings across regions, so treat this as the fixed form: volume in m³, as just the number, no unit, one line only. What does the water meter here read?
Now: 2569.15
